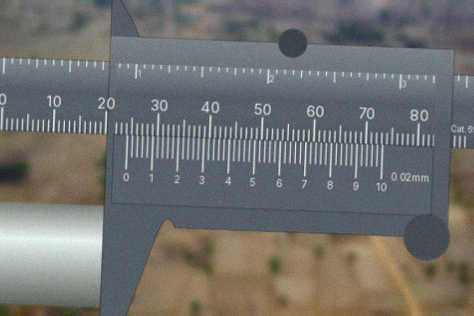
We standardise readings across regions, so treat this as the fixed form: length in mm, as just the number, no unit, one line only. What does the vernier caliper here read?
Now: 24.2
